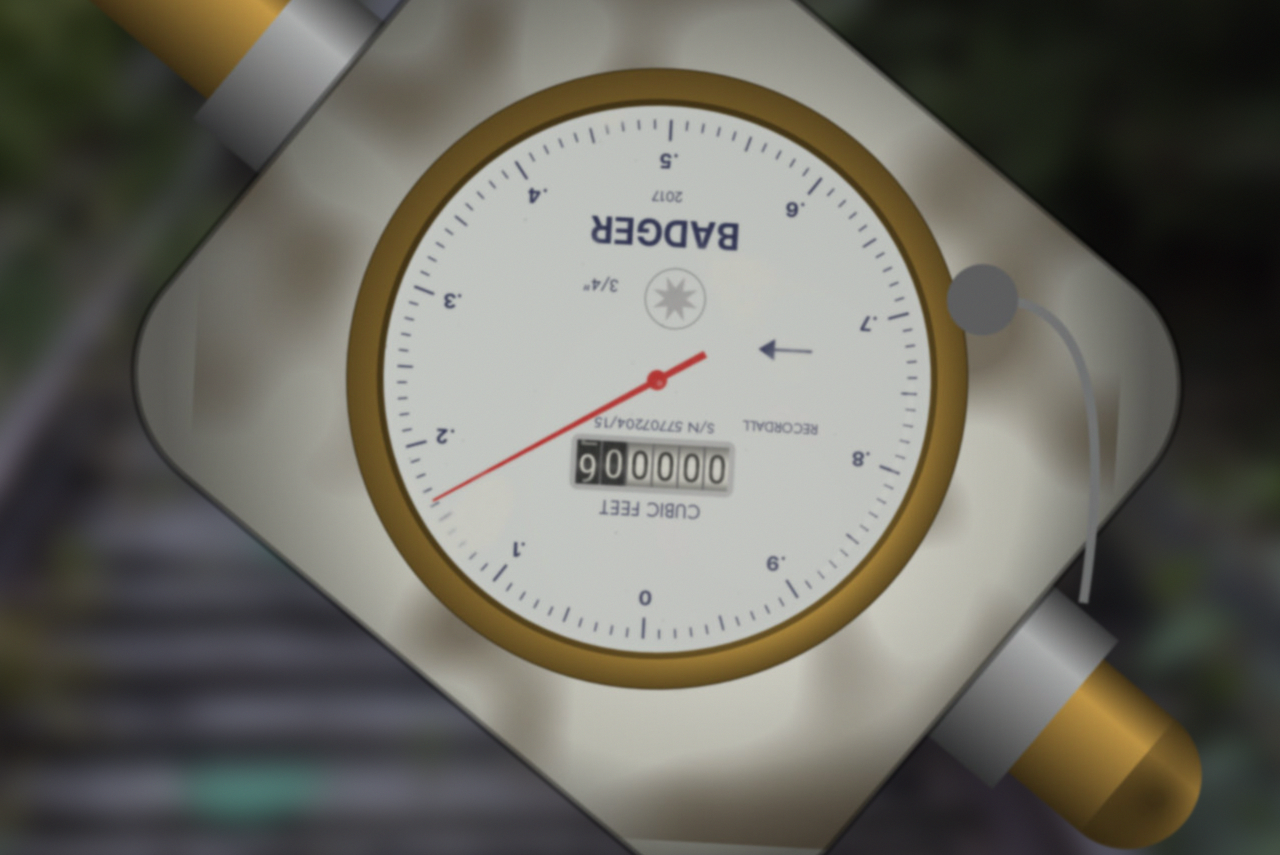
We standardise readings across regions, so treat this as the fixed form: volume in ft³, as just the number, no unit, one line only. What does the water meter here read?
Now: 6.16
